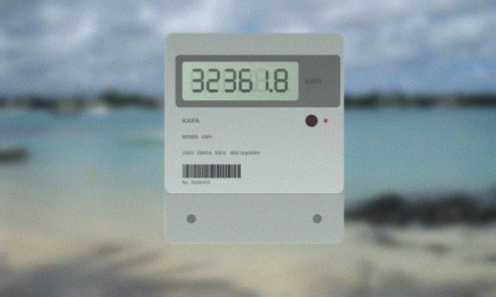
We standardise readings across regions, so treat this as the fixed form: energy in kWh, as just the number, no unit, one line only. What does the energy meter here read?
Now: 32361.8
